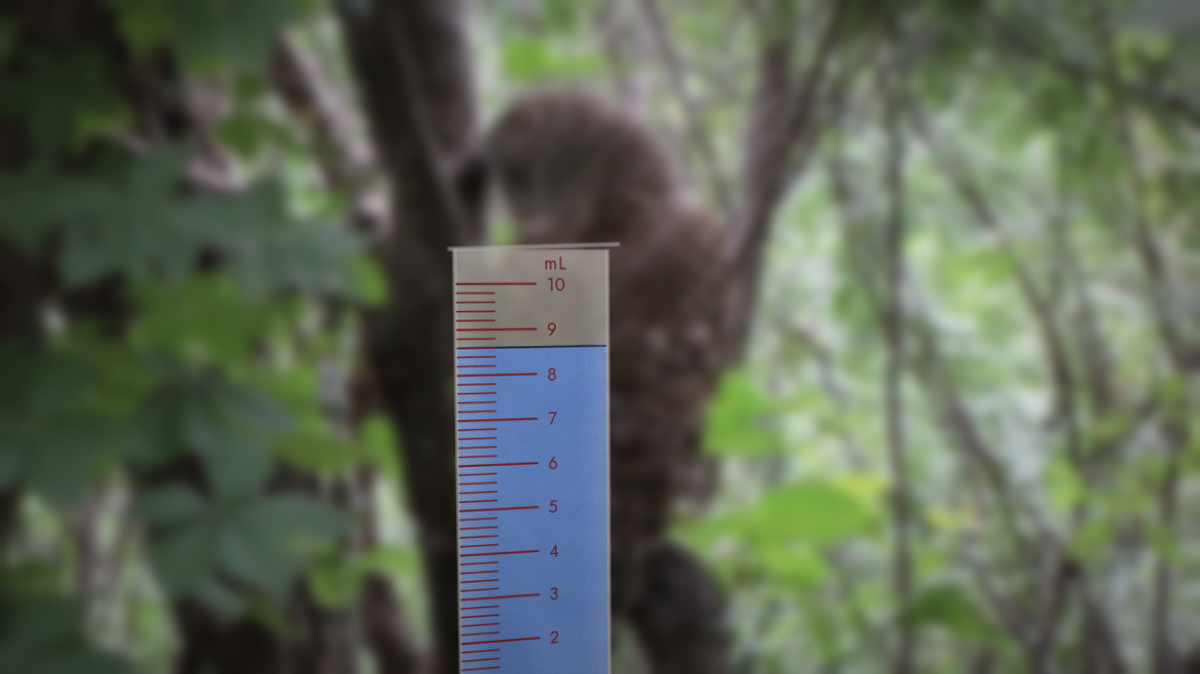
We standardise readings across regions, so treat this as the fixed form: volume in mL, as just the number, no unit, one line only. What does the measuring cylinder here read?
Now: 8.6
